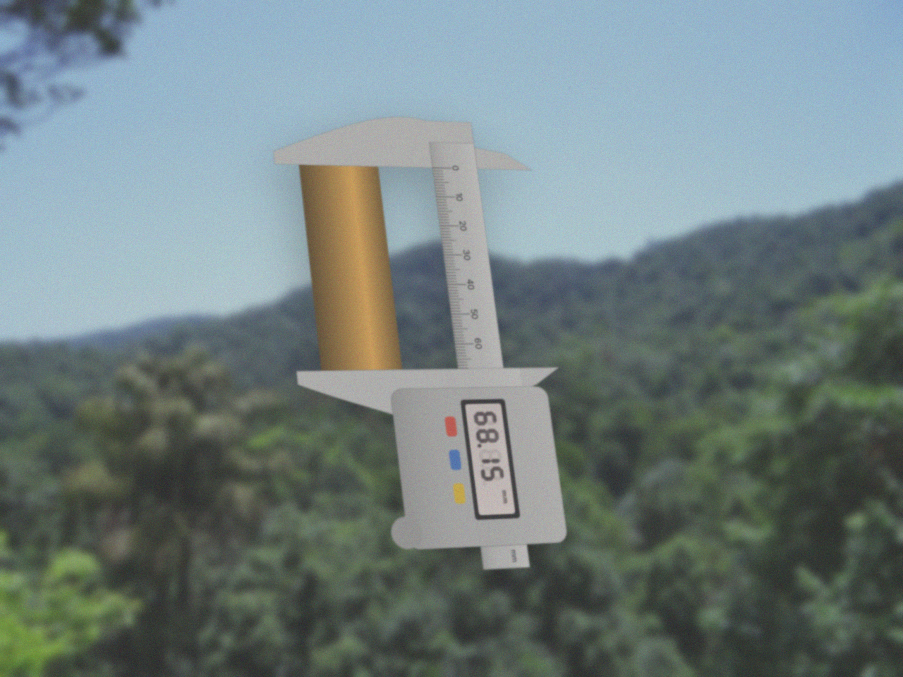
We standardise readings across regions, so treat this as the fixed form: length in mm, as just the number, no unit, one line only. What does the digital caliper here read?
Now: 68.15
